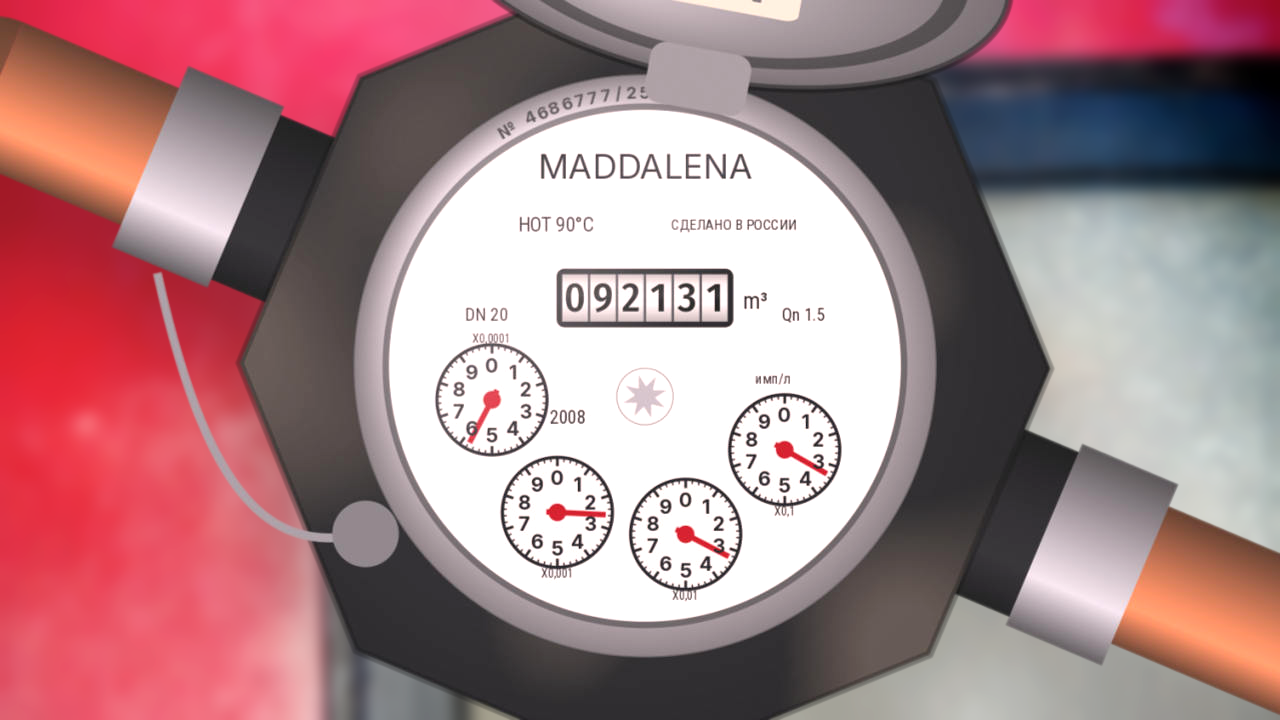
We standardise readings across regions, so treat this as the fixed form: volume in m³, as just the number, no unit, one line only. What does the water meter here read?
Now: 92131.3325
